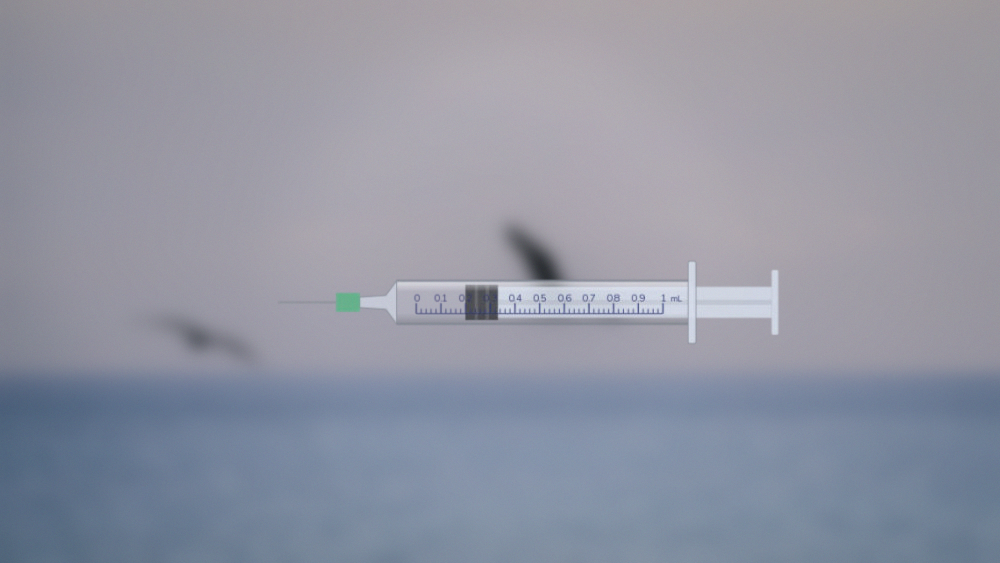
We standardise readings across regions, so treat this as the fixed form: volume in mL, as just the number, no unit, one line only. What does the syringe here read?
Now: 0.2
